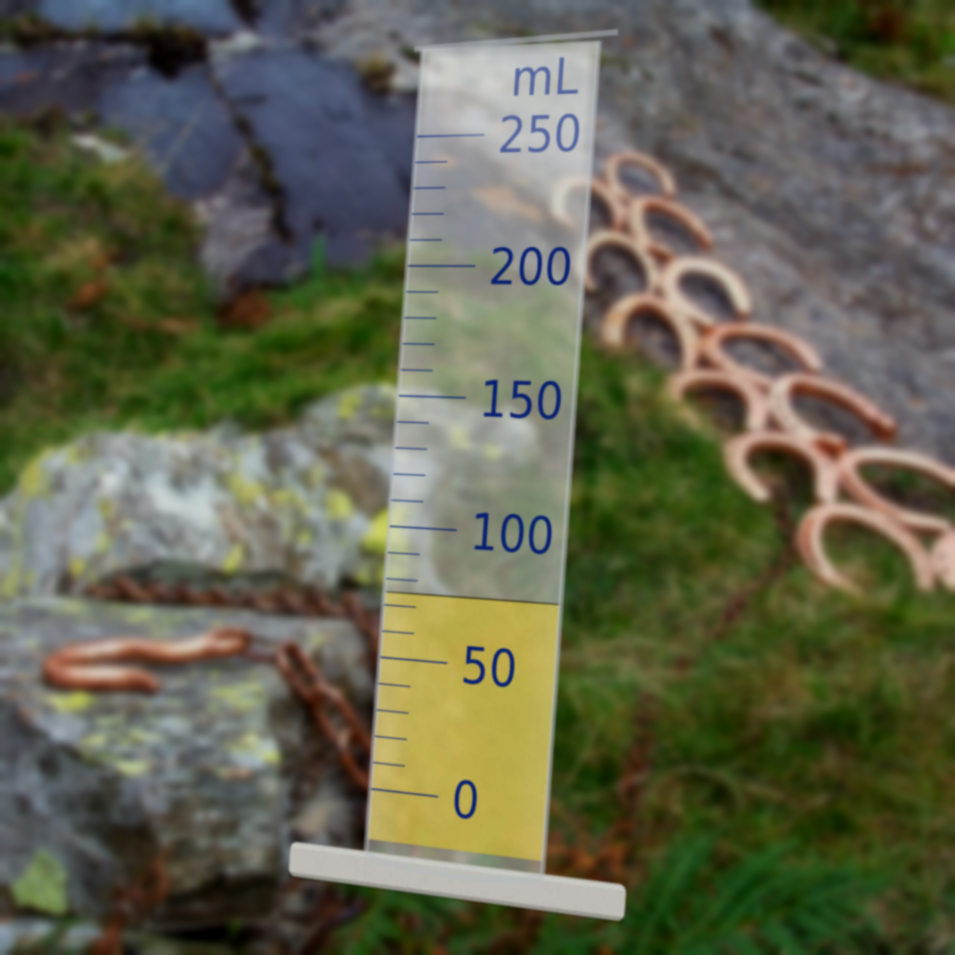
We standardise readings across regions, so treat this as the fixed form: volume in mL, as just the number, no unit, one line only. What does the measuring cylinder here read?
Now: 75
